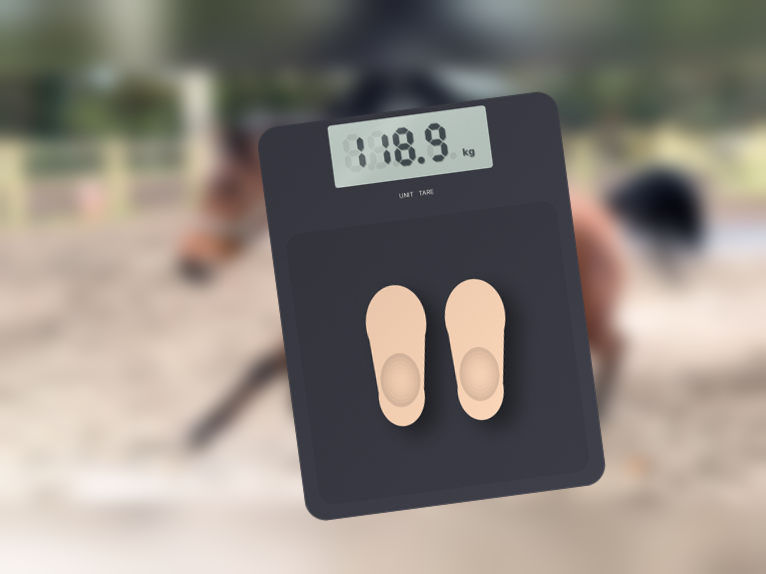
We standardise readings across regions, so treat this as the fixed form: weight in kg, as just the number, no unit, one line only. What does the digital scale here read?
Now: 118.9
